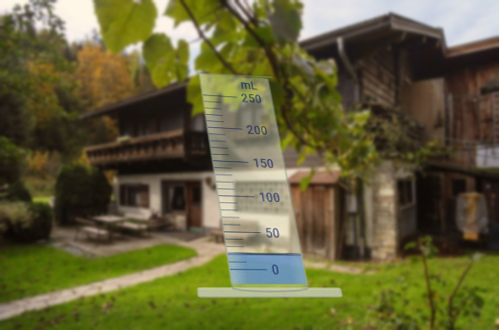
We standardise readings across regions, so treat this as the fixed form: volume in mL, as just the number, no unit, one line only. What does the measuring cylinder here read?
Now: 20
